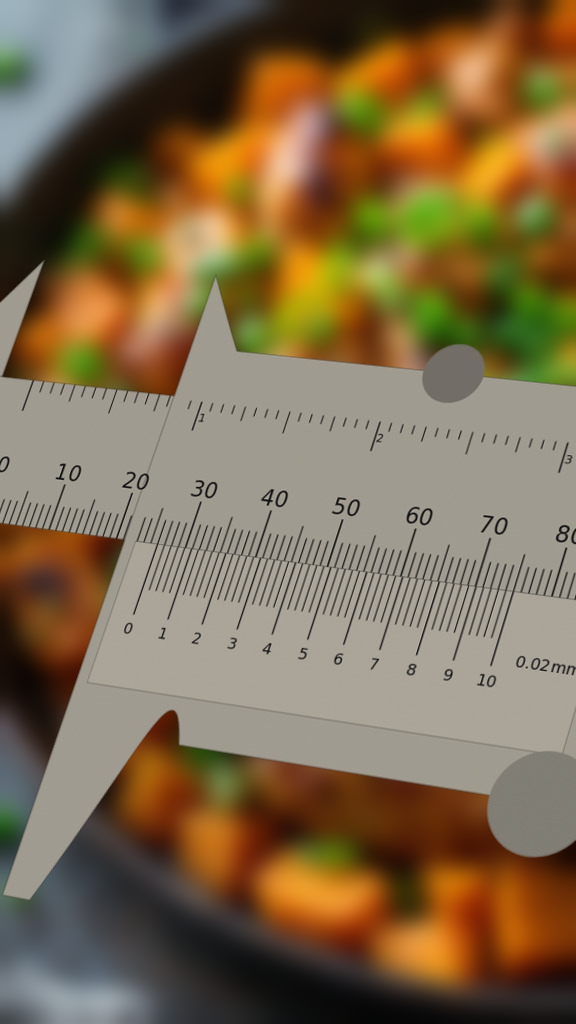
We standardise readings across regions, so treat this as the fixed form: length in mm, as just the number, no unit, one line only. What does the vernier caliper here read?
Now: 26.0
